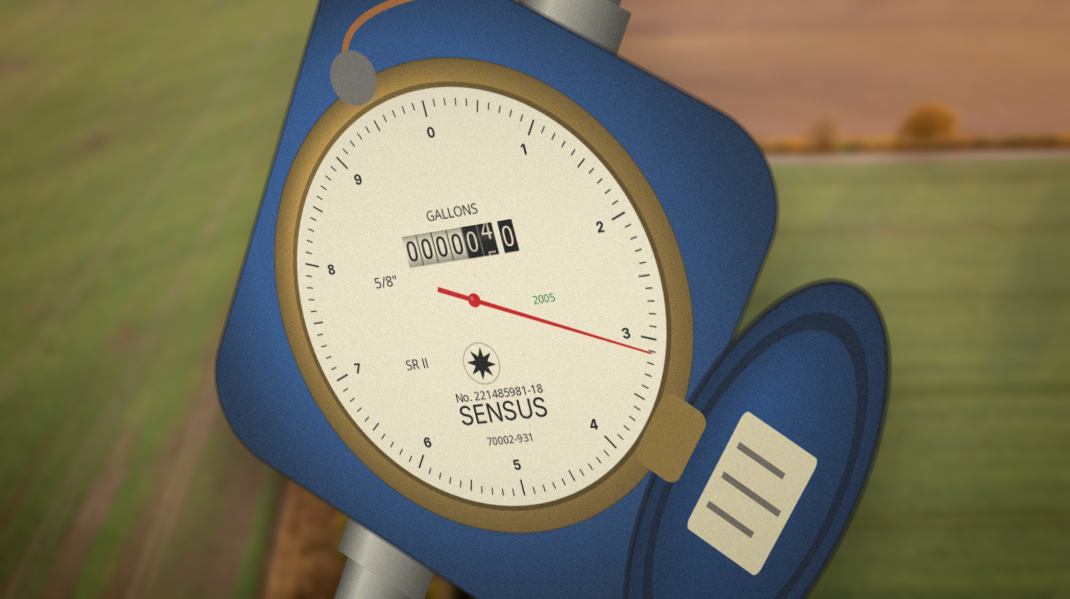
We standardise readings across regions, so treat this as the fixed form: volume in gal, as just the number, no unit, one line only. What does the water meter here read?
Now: 43.1
